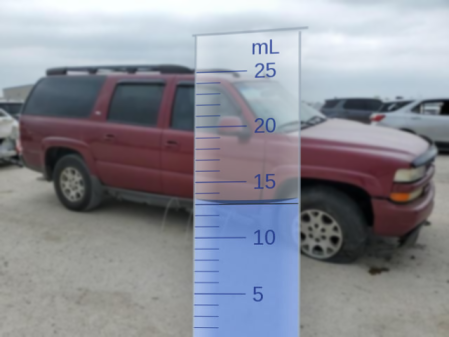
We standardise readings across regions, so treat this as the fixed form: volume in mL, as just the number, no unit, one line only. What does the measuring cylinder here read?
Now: 13
